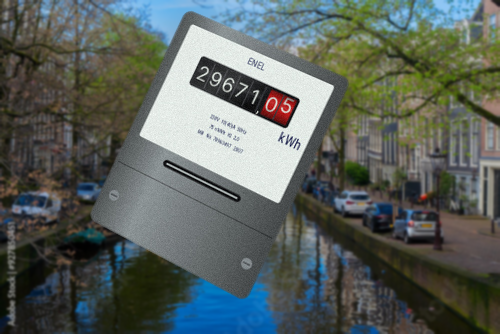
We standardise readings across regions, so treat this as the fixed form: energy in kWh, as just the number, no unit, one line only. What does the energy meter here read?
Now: 29671.05
